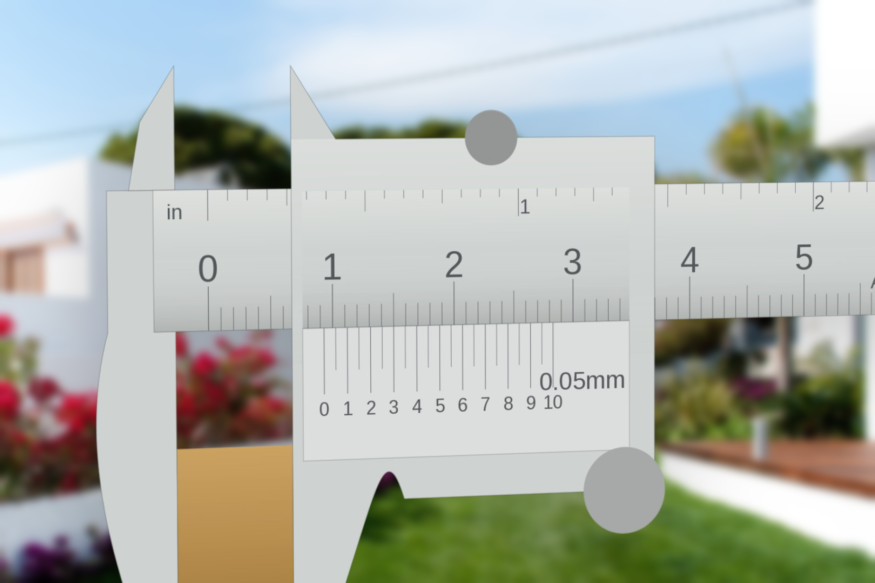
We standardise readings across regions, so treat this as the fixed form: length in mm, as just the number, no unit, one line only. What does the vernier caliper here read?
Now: 9.3
